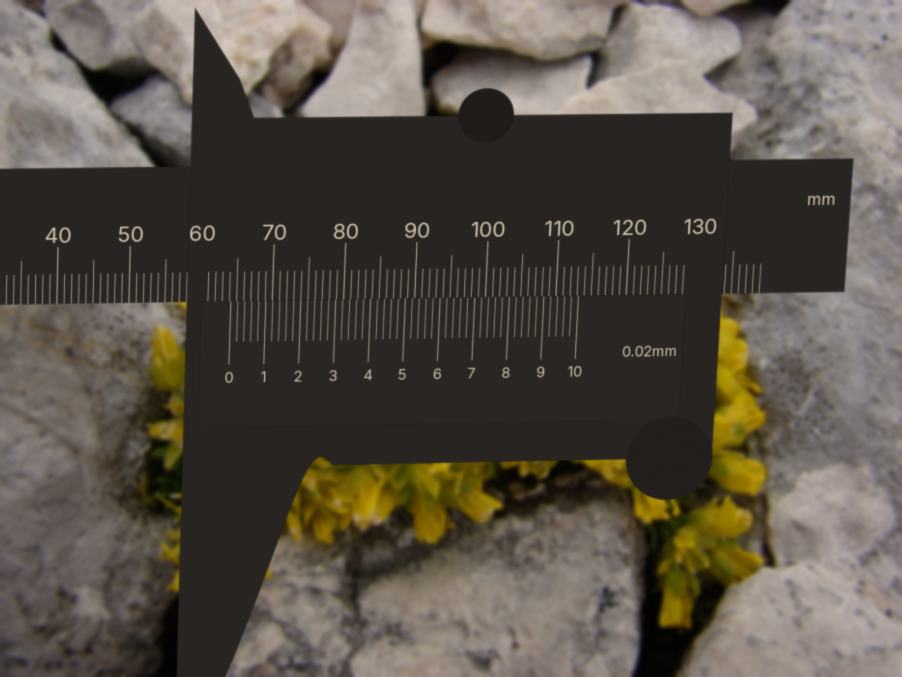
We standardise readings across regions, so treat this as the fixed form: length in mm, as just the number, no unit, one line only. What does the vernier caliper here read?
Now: 64.2
